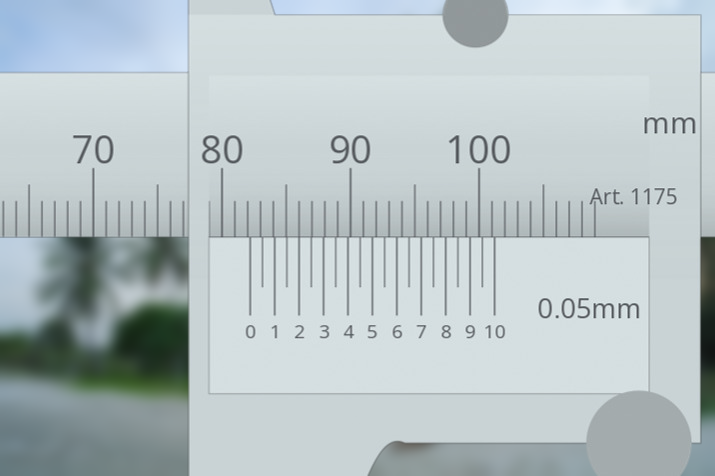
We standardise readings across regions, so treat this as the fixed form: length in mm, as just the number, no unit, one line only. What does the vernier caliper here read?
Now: 82.2
